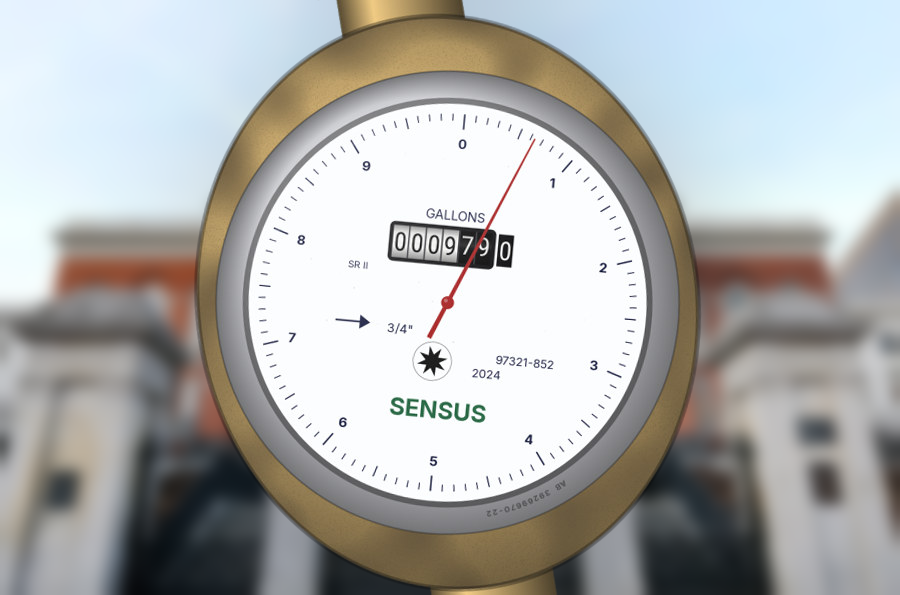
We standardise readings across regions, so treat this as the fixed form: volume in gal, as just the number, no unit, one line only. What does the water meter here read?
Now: 9790.6
